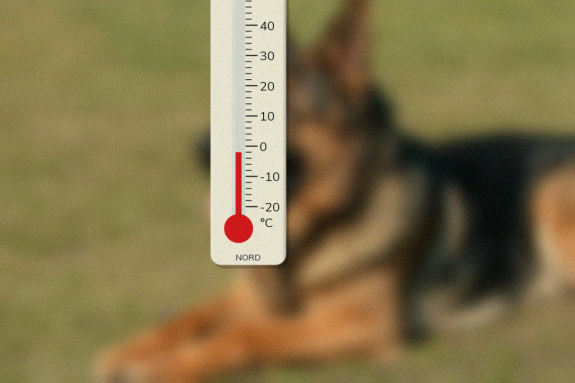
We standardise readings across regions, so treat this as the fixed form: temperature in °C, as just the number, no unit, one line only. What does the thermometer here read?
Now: -2
